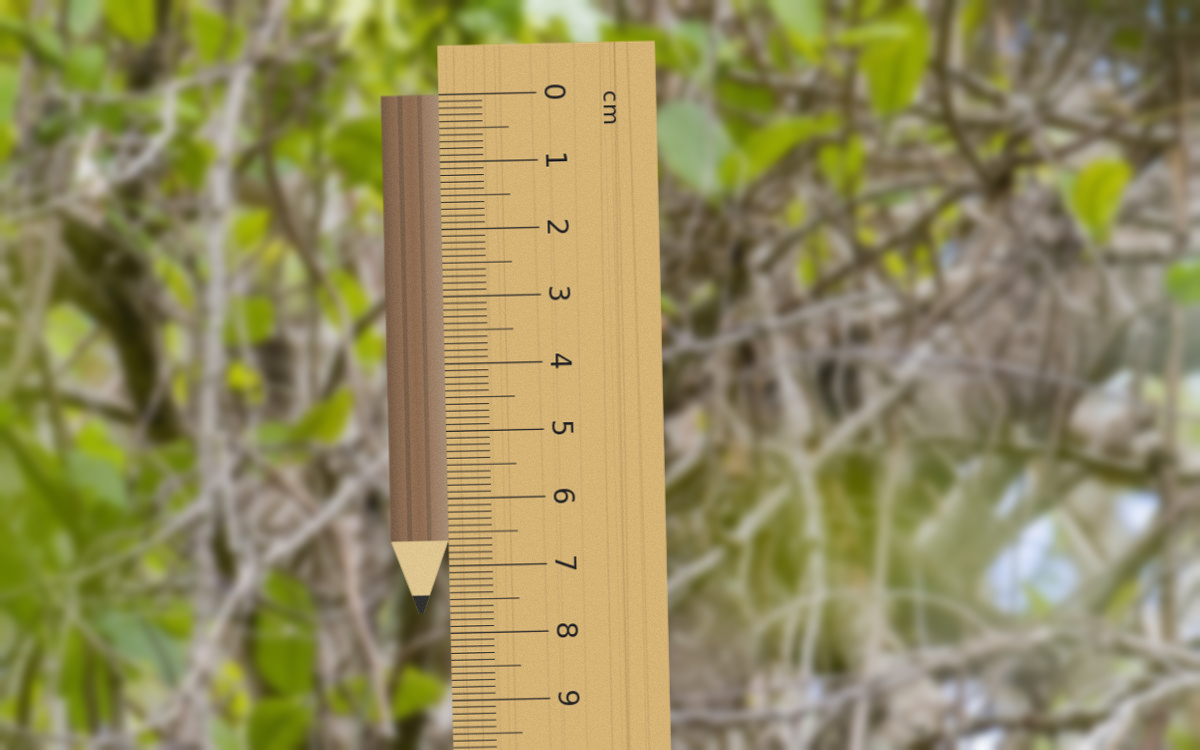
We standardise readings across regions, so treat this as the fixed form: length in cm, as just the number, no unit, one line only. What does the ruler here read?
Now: 7.7
